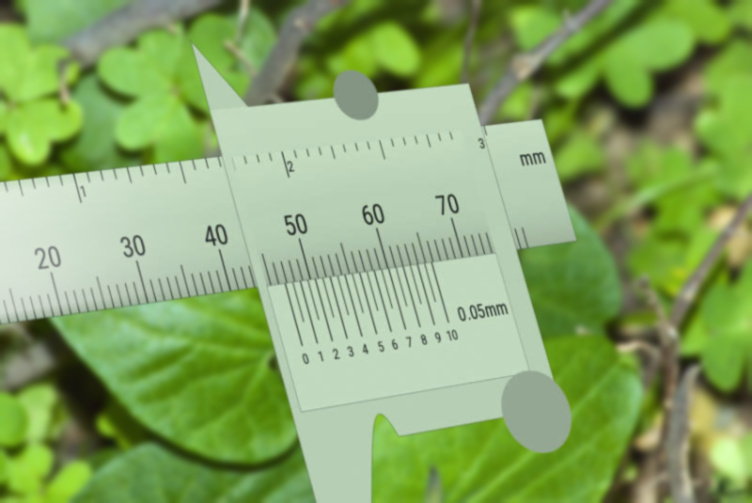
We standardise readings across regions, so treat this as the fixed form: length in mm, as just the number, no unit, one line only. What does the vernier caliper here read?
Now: 46.8
